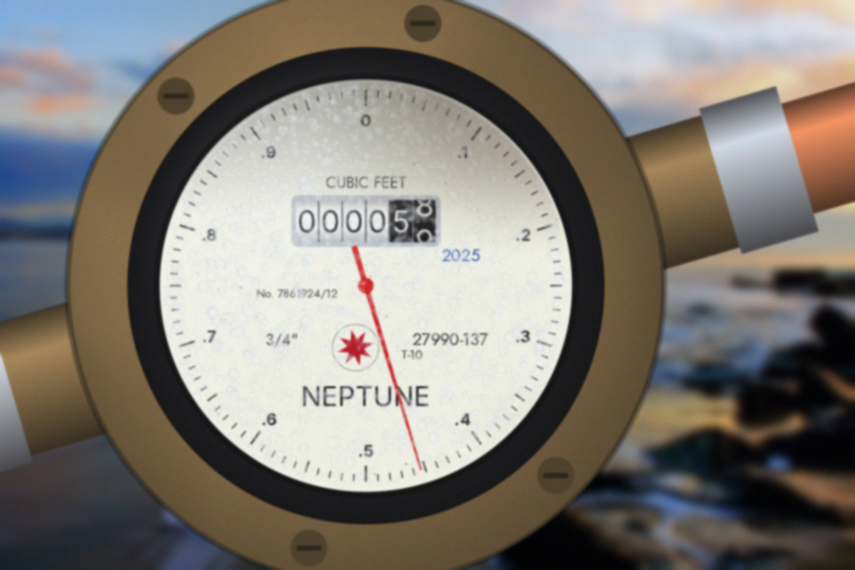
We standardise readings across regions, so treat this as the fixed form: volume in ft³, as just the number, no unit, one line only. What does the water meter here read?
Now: 58.45
